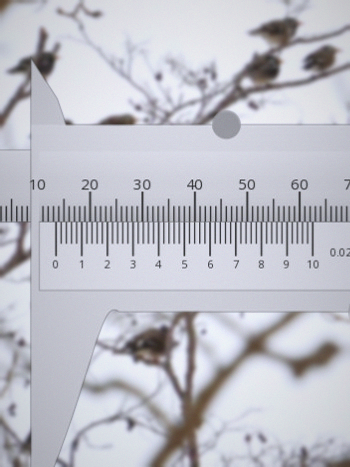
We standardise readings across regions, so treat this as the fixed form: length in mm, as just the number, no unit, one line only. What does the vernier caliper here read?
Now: 13.5
